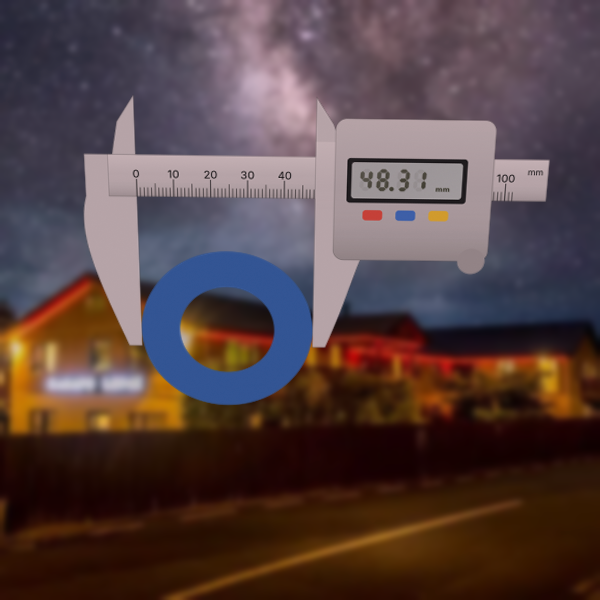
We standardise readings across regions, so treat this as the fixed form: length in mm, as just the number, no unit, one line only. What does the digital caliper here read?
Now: 48.31
